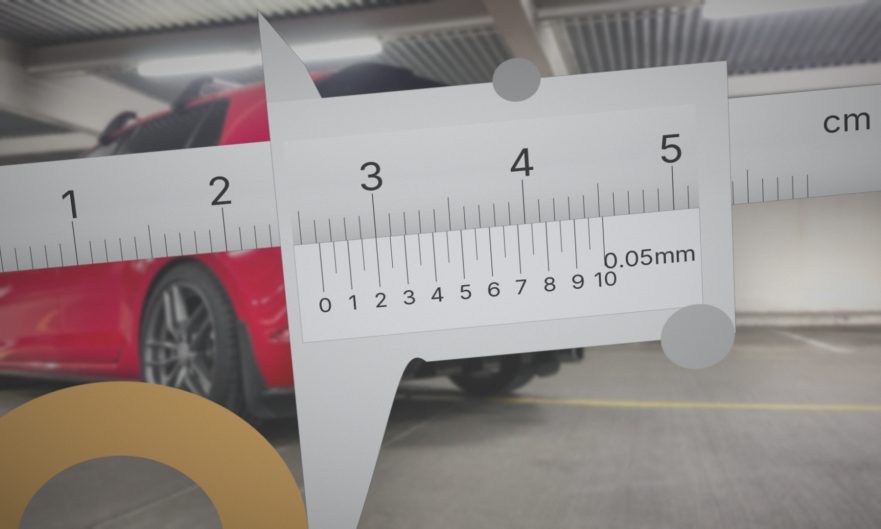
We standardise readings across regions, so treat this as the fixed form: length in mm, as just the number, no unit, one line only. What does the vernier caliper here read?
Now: 26.2
